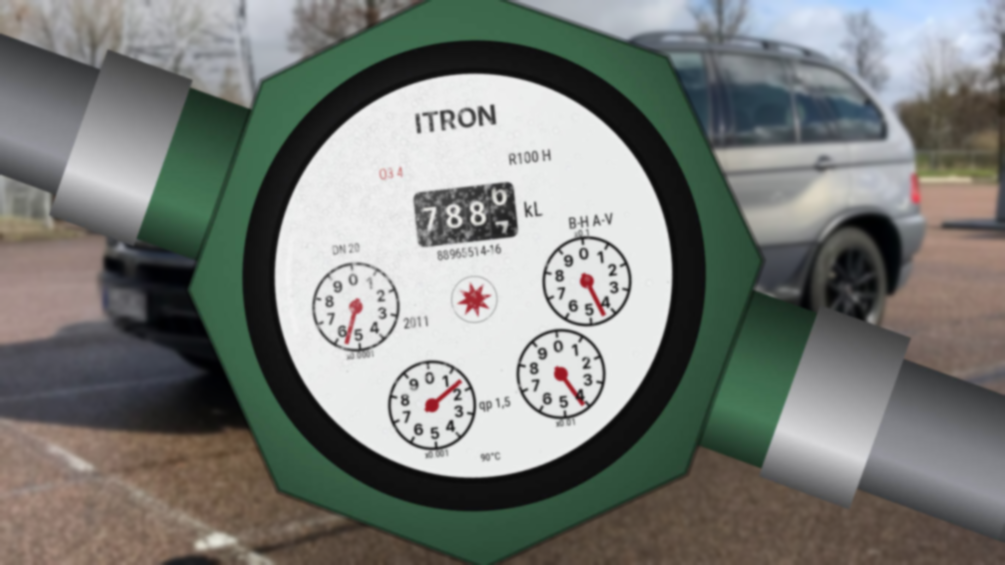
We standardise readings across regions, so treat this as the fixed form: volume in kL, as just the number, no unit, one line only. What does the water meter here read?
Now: 7886.4415
